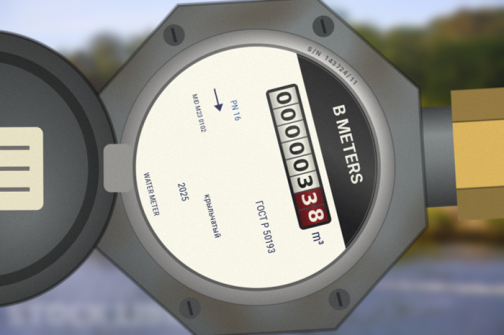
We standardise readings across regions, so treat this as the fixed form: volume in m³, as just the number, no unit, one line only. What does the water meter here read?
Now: 3.38
